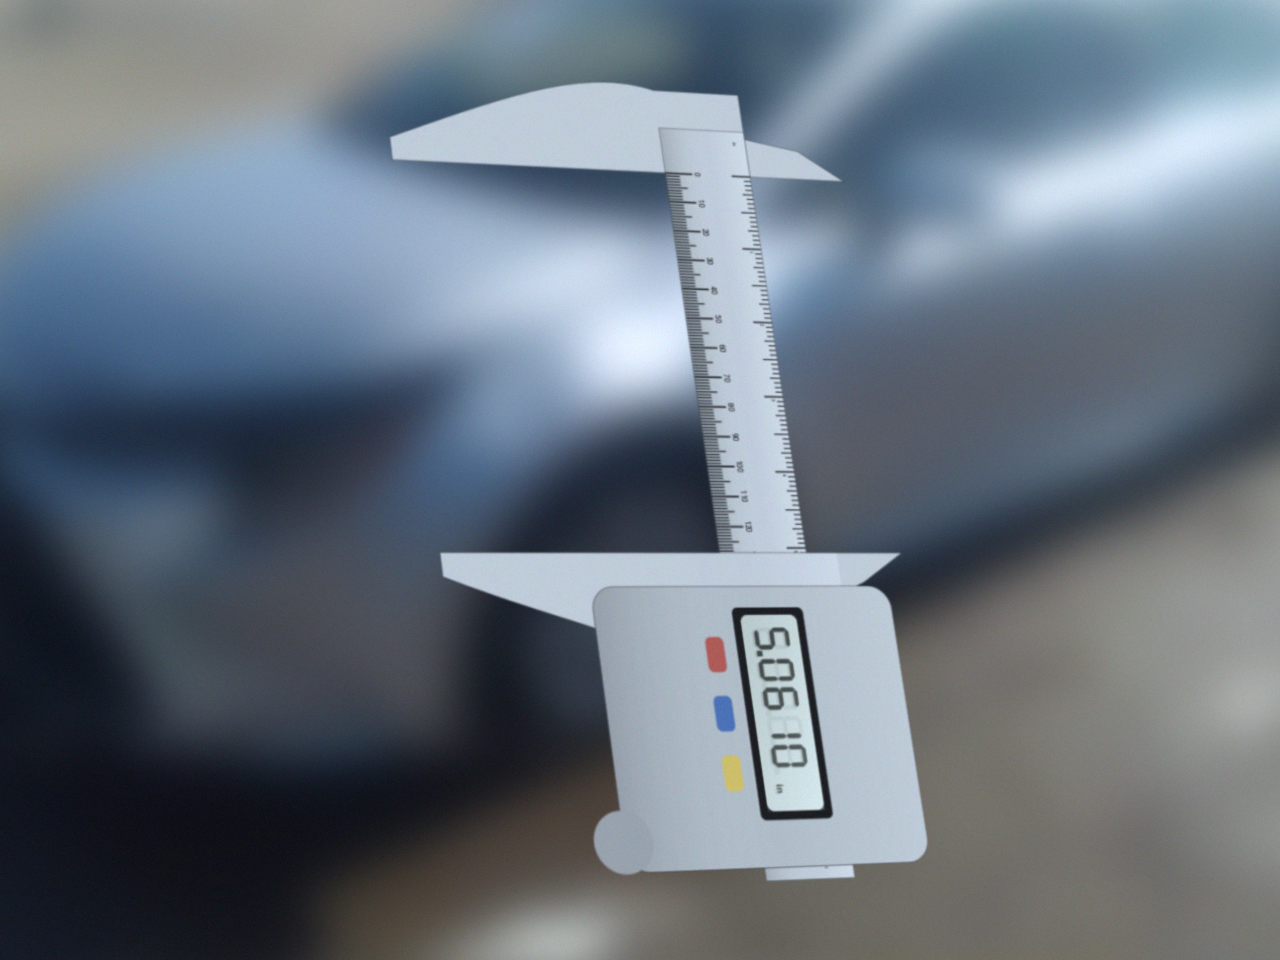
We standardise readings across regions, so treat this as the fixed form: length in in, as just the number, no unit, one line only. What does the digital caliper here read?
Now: 5.0610
